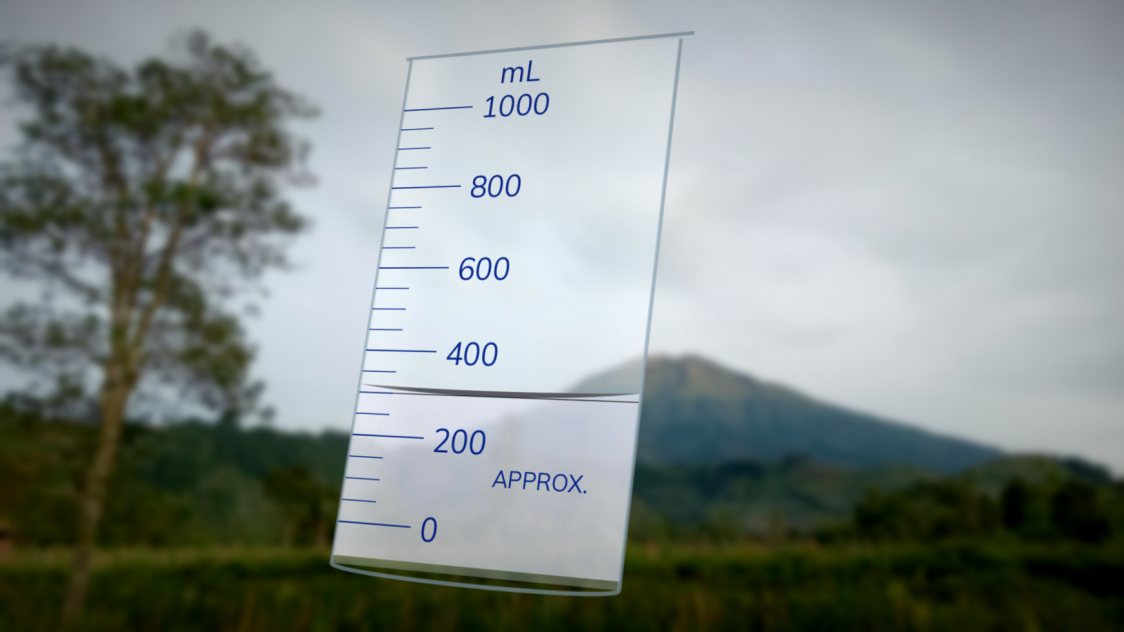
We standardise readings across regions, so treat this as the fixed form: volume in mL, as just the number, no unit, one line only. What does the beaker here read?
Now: 300
